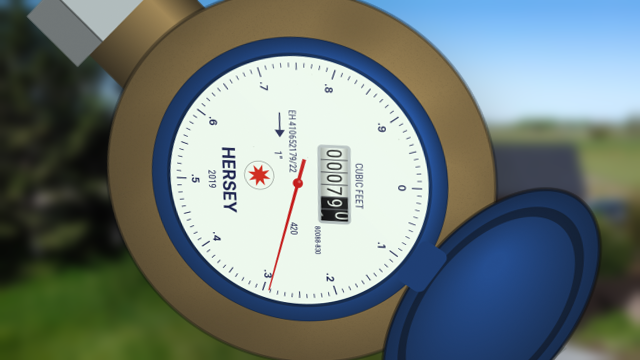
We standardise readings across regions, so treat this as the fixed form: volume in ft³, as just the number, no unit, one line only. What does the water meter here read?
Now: 790.29
